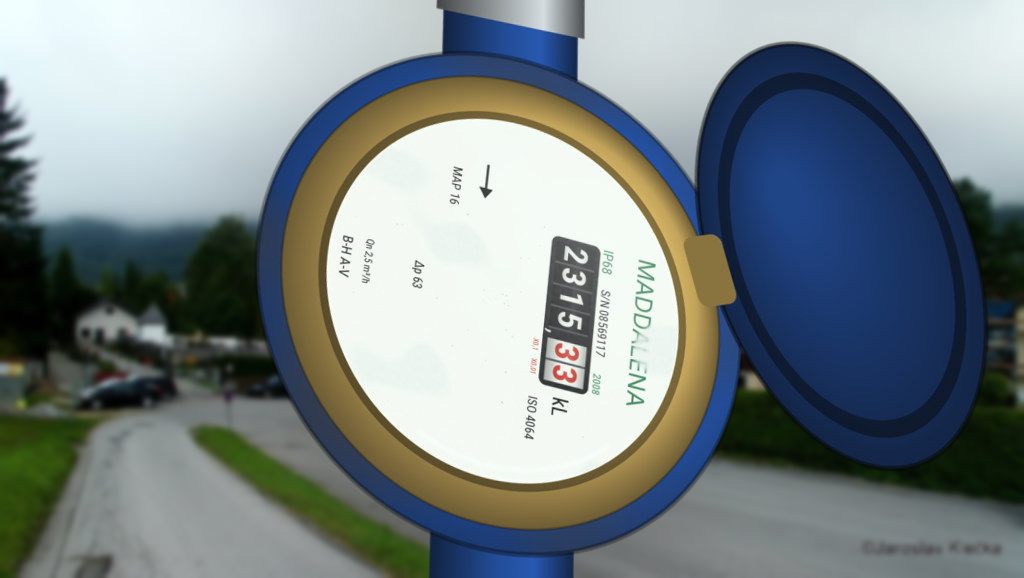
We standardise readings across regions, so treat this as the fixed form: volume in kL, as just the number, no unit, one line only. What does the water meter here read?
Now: 2315.33
